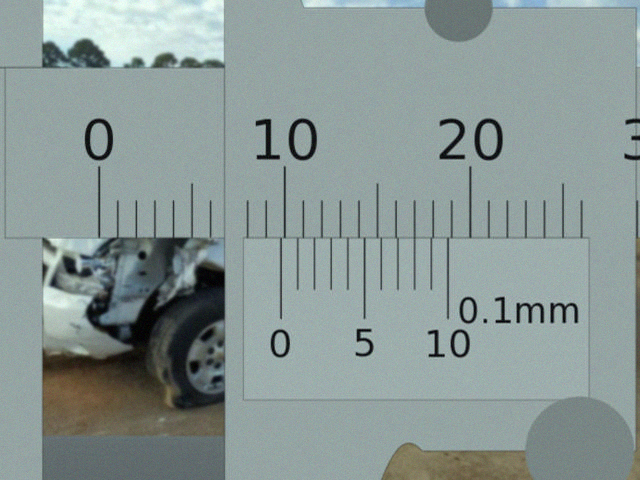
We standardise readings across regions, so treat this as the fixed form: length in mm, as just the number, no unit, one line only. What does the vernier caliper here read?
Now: 9.8
